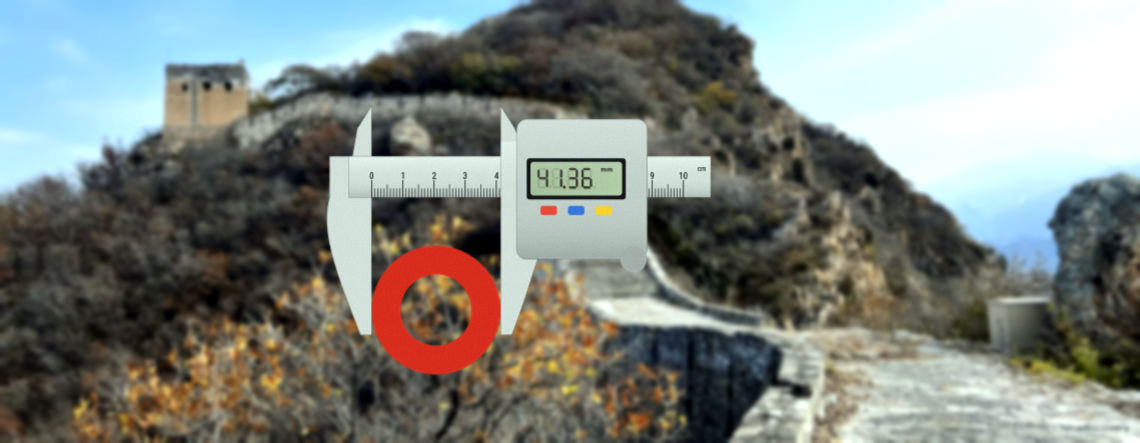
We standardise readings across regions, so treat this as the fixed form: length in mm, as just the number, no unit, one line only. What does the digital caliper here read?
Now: 41.36
